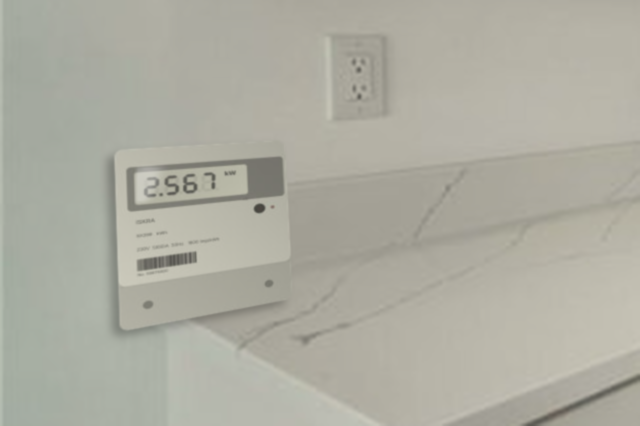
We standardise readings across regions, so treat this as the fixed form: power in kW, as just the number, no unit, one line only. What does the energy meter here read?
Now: 2.567
